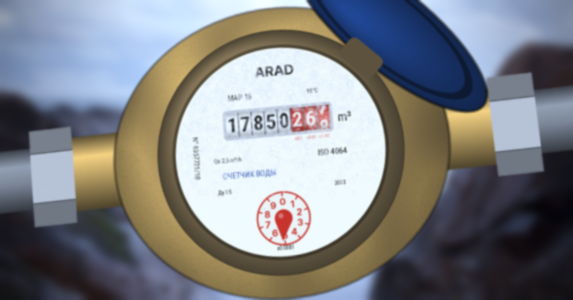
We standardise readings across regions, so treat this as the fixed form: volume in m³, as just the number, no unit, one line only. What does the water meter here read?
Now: 17850.2675
